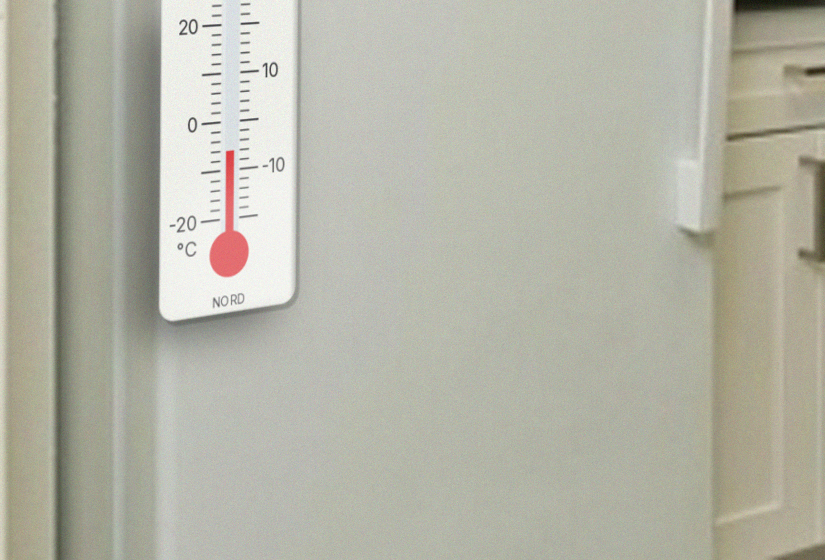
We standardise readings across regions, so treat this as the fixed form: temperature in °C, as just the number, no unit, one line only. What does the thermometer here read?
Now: -6
